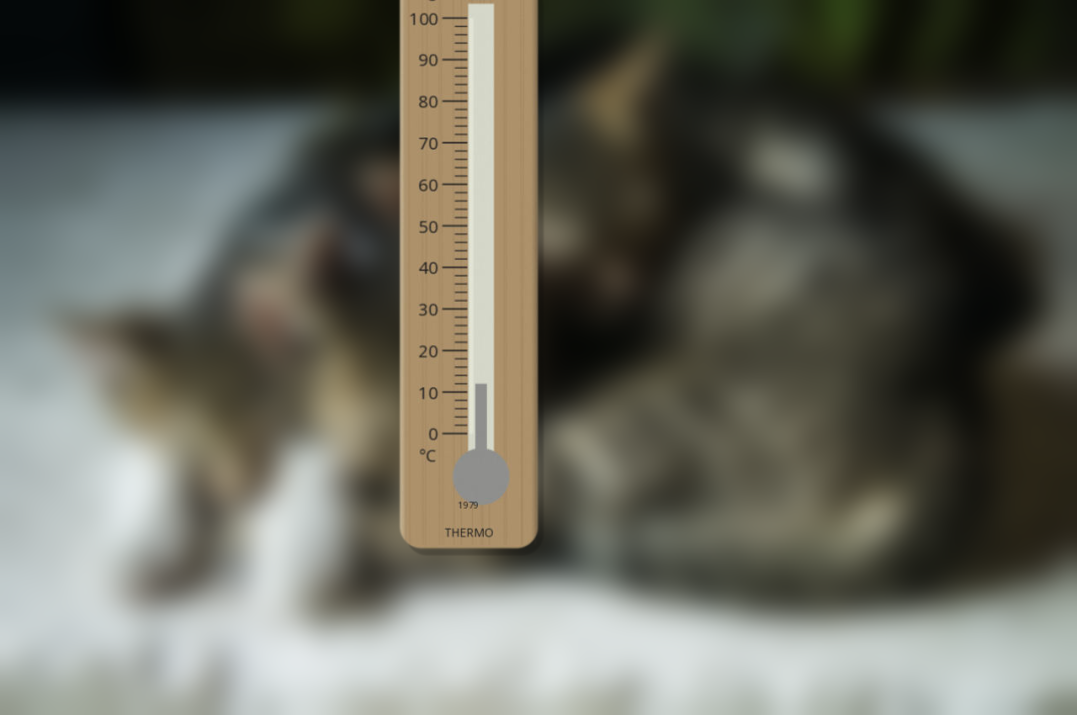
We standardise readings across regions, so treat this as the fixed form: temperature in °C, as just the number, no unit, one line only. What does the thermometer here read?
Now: 12
